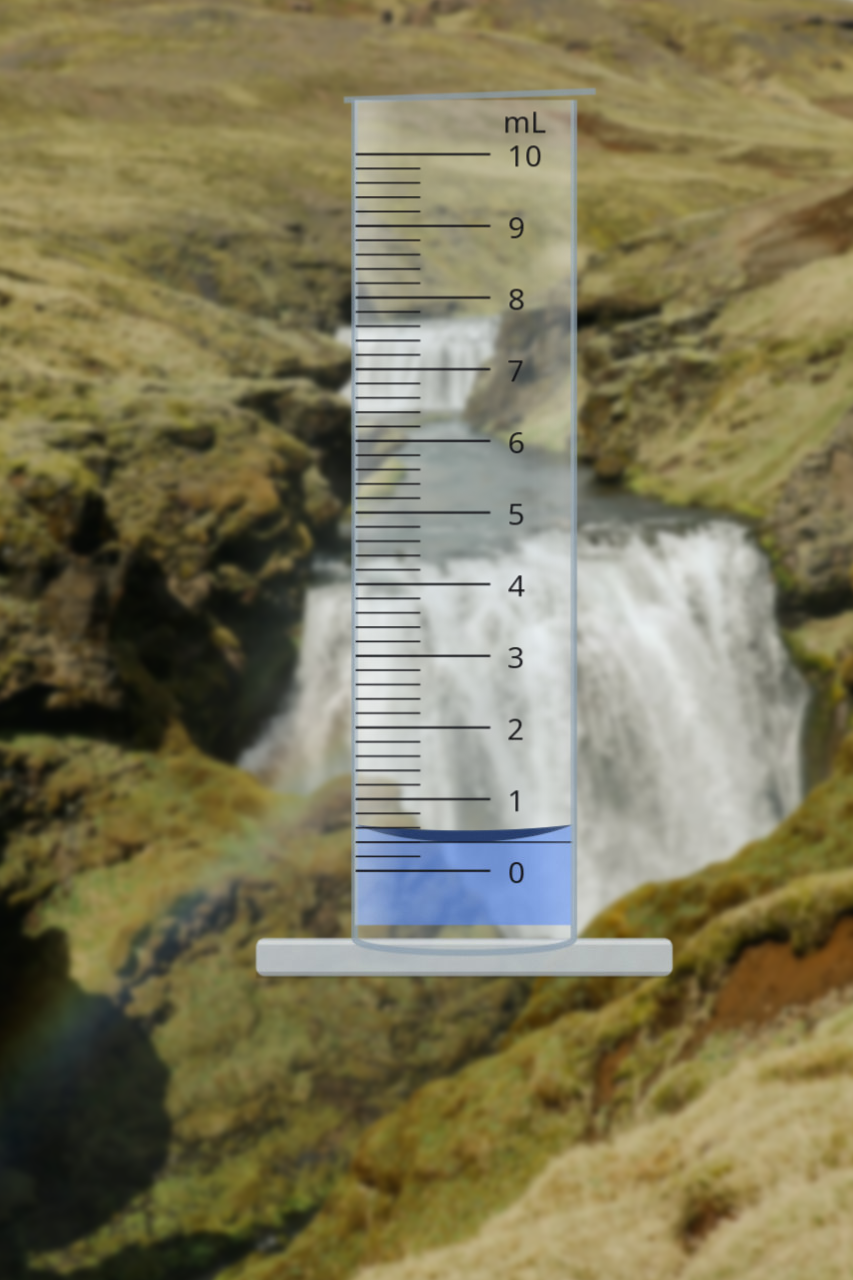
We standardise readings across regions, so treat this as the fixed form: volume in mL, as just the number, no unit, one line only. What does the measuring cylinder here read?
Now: 0.4
